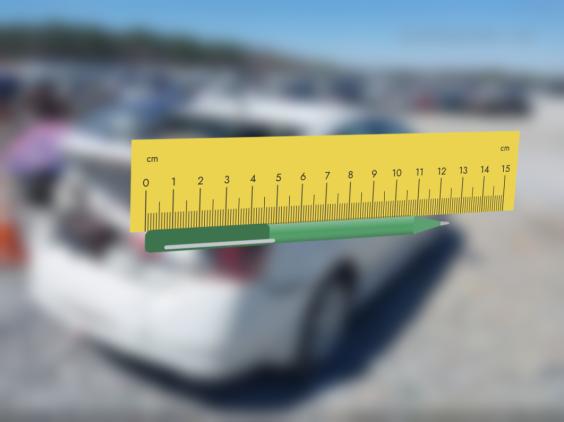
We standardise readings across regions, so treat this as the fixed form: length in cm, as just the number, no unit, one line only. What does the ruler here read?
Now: 12.5
